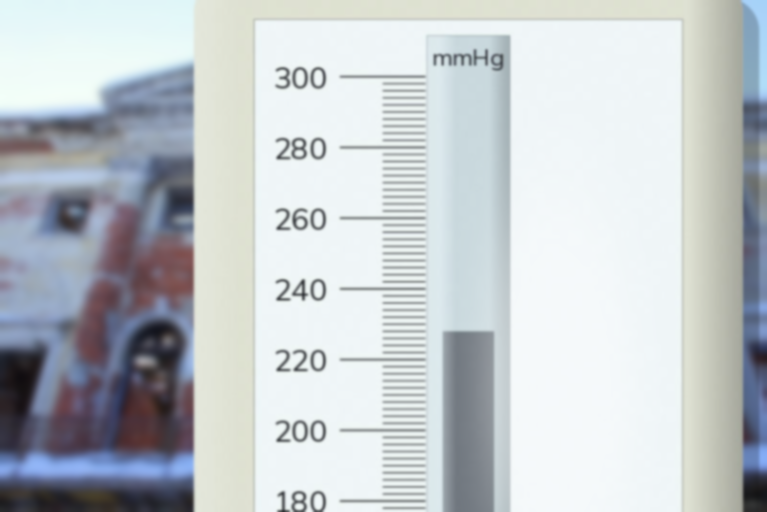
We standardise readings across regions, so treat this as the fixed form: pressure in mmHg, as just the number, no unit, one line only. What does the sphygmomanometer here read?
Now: 228
